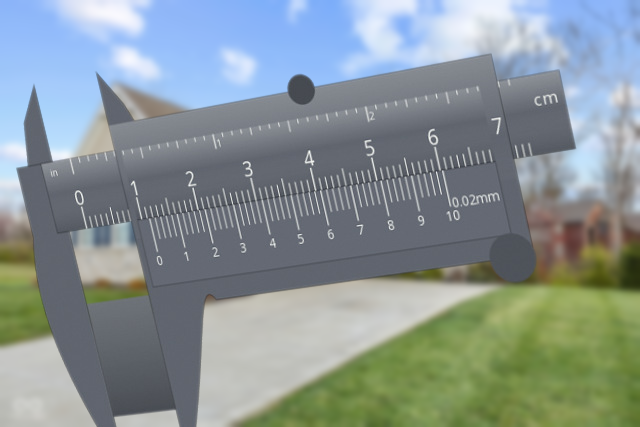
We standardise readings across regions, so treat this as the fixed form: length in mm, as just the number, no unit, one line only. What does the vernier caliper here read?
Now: 11.4
